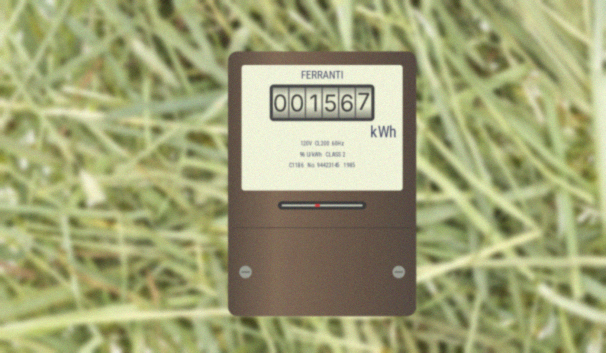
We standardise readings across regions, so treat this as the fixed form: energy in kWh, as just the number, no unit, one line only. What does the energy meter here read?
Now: 1567
